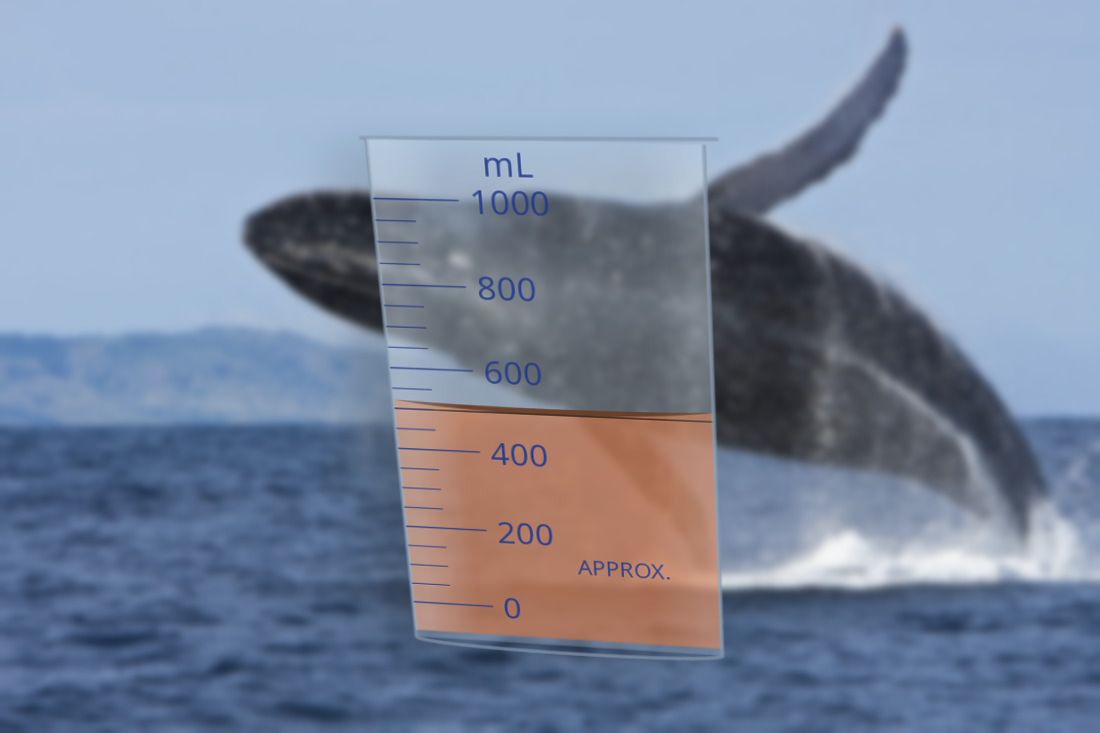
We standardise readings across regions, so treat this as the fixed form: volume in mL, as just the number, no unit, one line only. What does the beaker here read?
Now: 500
